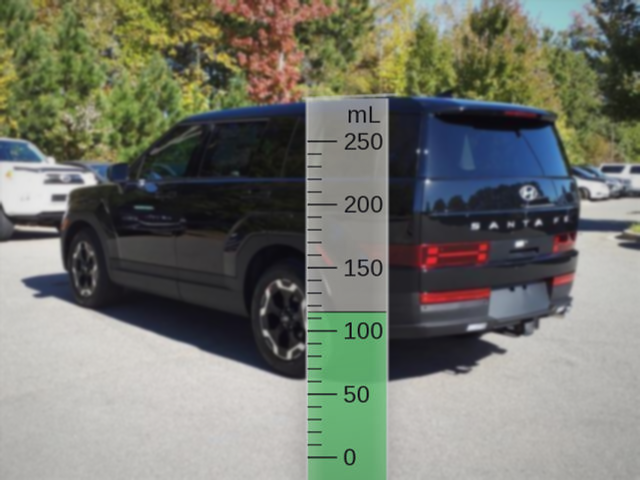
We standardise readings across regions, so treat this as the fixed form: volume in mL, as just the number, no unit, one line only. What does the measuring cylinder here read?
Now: 115
